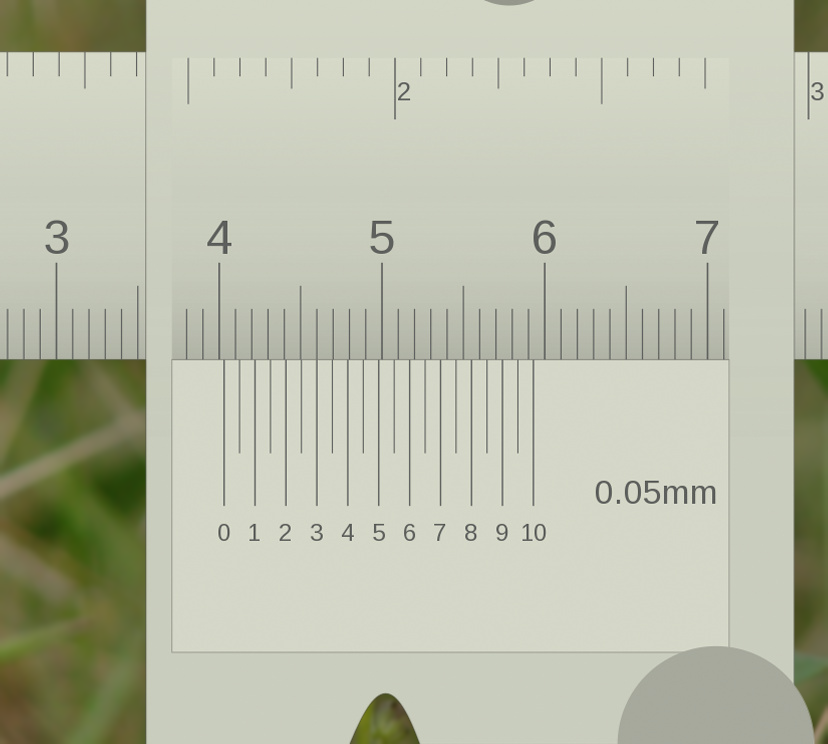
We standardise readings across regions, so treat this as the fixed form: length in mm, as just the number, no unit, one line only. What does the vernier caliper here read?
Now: 40.3
